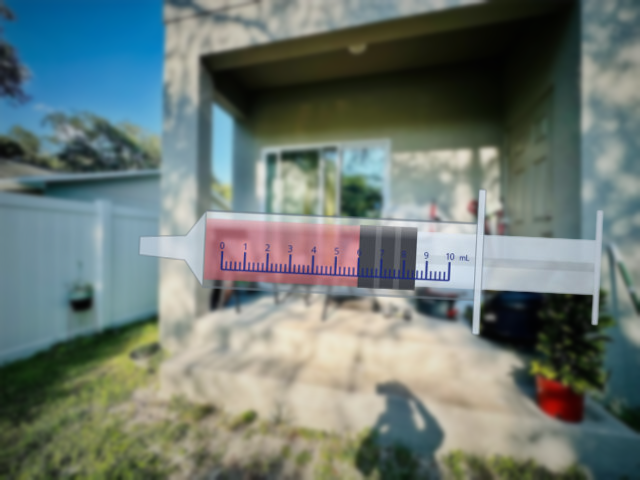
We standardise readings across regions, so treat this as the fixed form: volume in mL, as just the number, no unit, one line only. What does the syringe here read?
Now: 6
